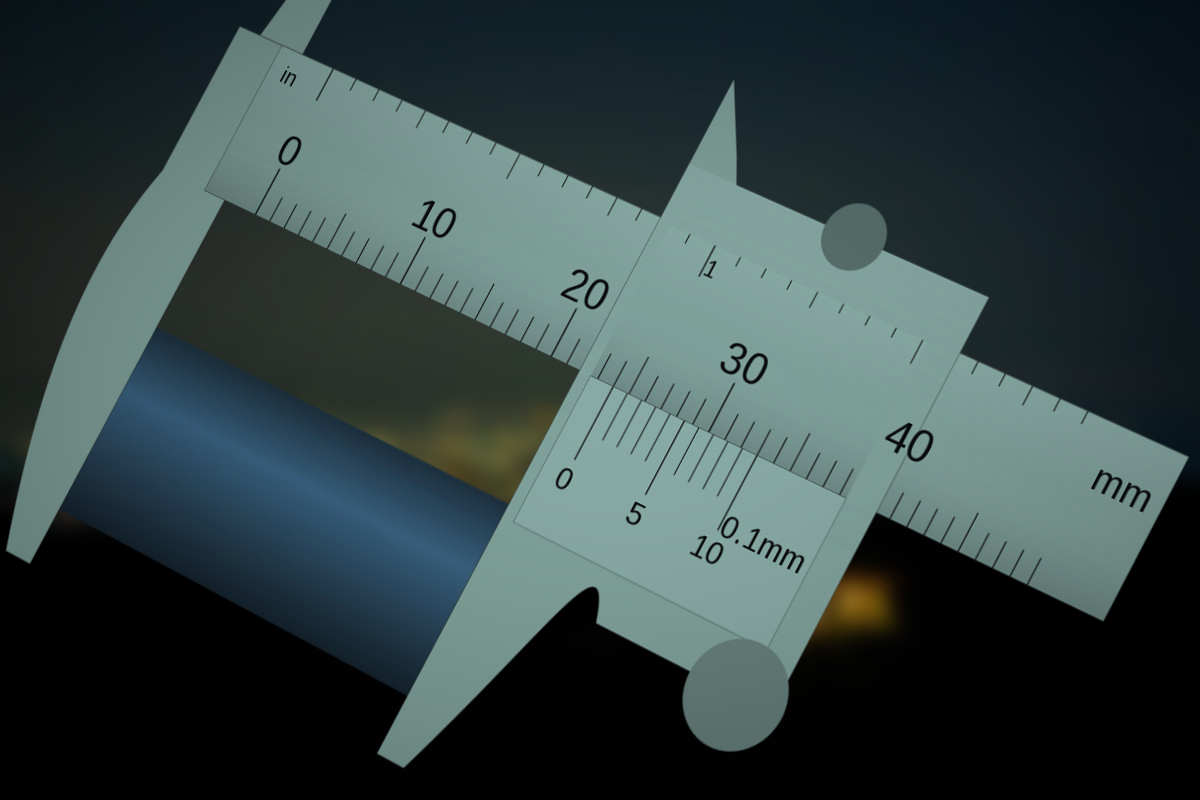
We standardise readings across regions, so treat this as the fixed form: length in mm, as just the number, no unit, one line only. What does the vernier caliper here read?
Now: 24.0
